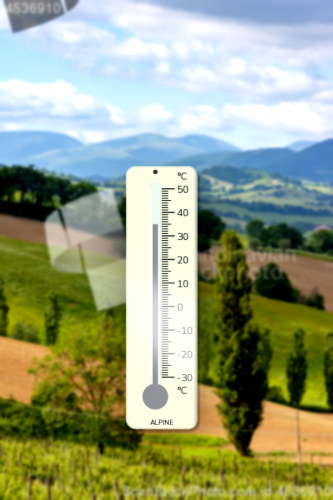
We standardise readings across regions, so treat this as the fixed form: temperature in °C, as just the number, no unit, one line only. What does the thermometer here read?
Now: 35
